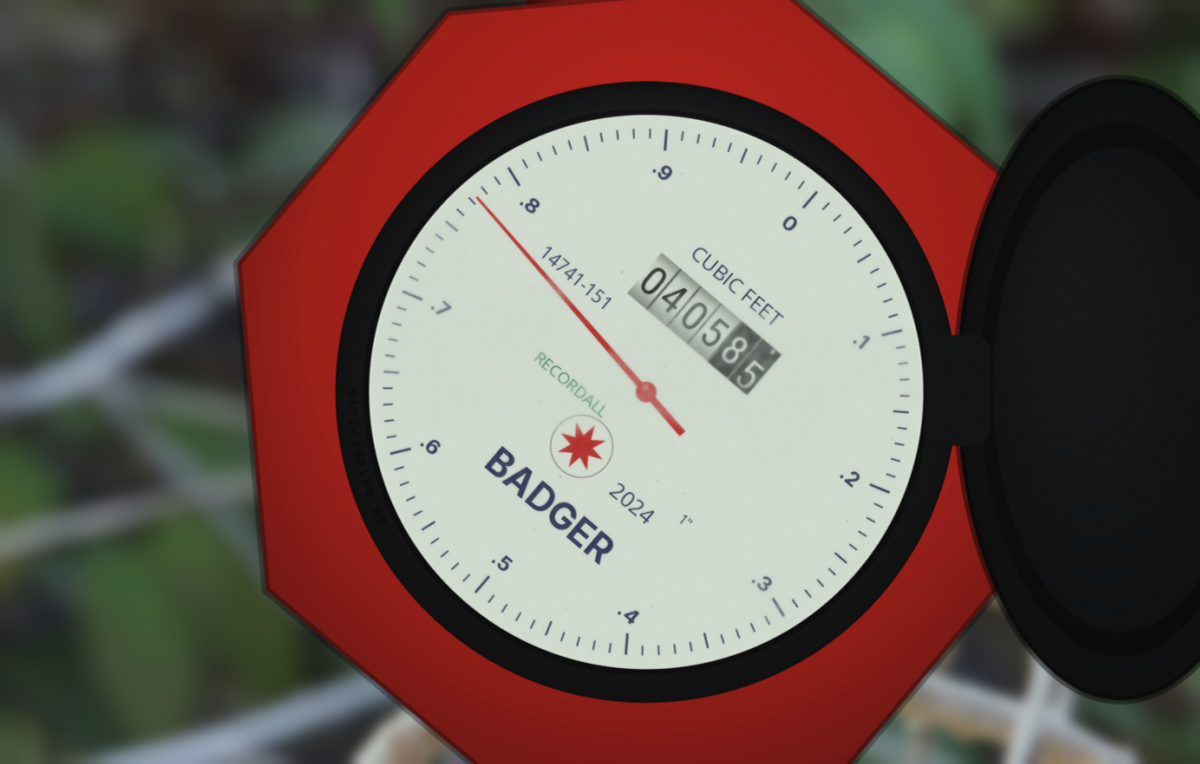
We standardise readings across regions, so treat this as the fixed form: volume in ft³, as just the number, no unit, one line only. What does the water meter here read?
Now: 40584.77
